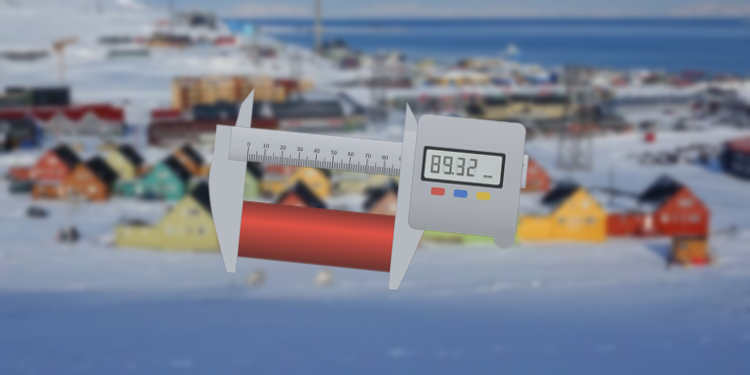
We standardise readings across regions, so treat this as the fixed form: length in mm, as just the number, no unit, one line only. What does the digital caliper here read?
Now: 89.32
